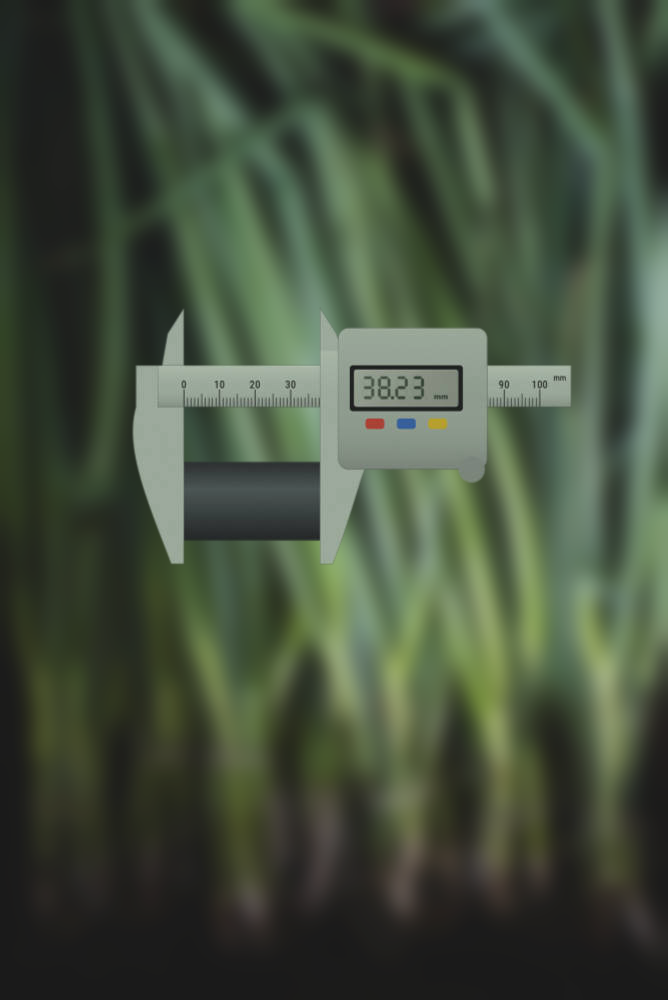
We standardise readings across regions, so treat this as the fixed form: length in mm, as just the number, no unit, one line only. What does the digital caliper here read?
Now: 38.23
